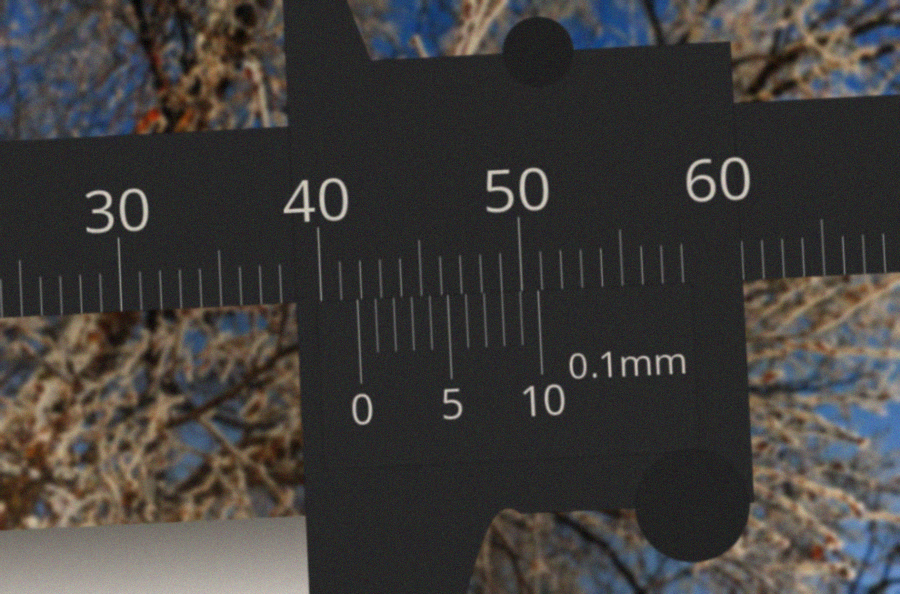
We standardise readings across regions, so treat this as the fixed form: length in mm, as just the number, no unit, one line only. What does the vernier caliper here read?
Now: 41.8
